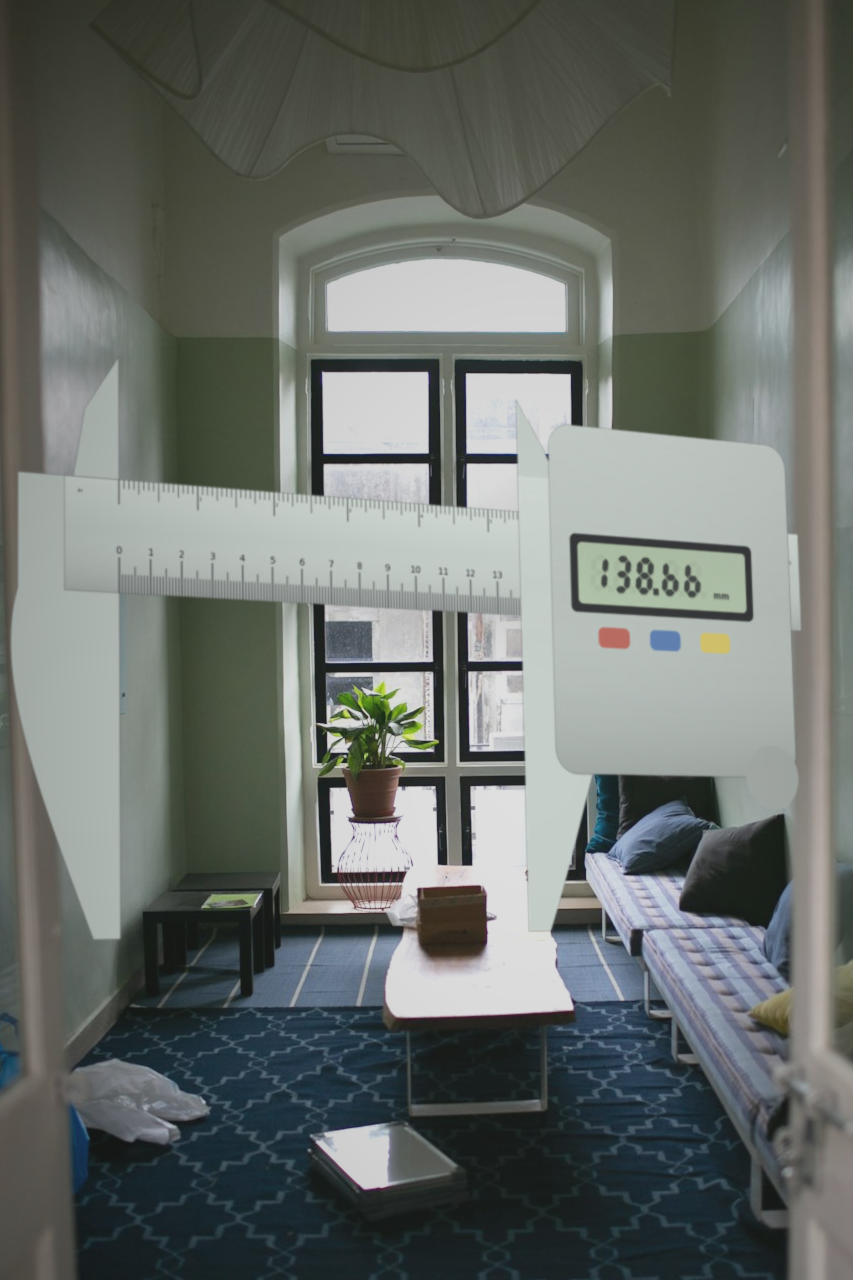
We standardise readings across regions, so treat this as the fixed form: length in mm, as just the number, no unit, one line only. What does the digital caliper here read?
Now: 138.66
